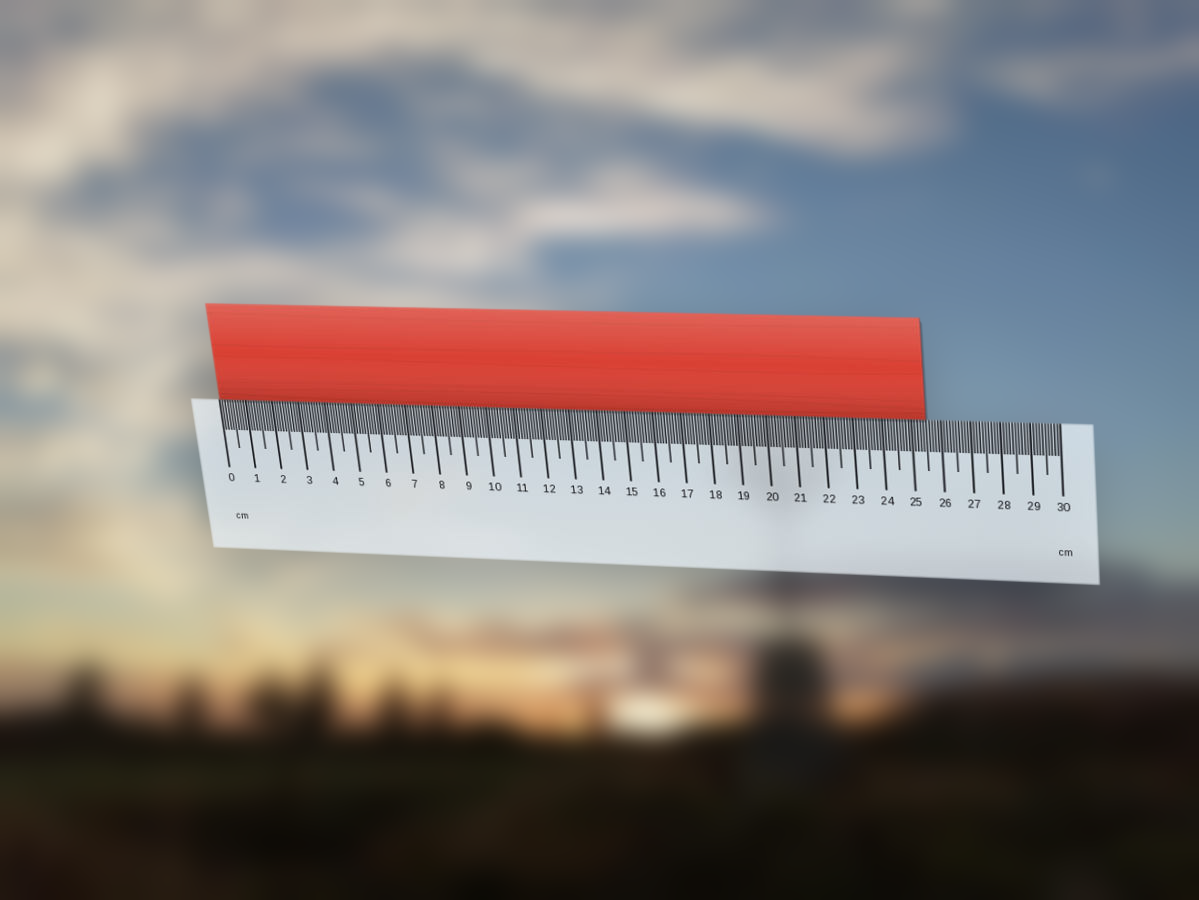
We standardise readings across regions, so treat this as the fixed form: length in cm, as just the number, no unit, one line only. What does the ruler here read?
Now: 25.5
